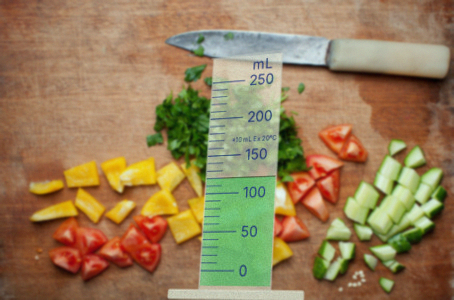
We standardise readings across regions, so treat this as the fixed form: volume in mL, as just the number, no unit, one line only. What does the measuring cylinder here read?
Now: 120
